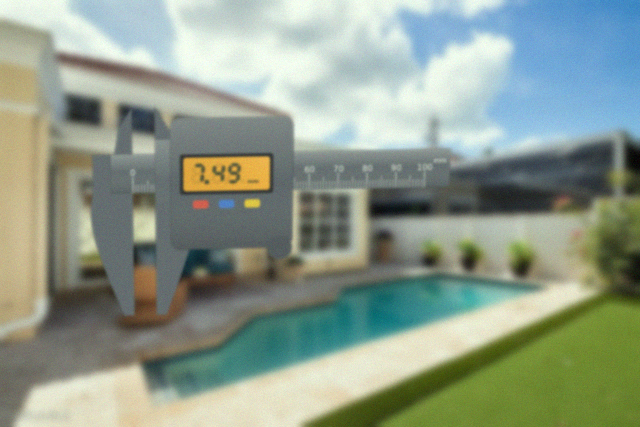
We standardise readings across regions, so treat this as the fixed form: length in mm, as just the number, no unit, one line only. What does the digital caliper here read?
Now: 7.49
